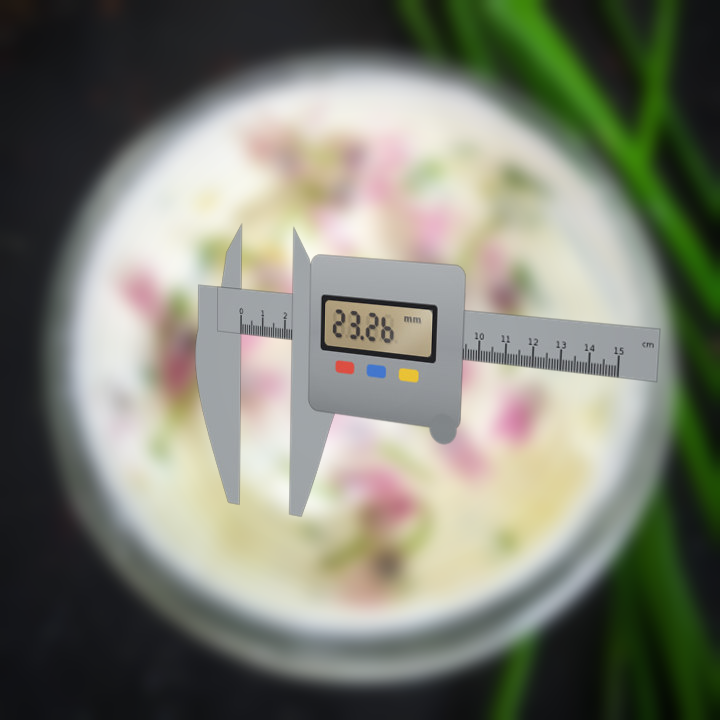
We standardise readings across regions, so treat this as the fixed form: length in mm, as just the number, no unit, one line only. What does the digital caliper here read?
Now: 23.26
